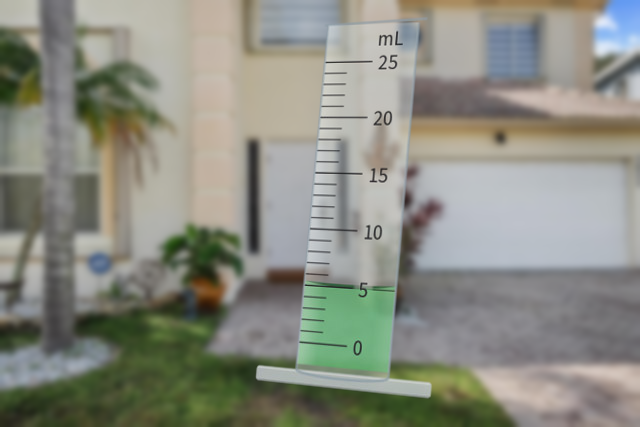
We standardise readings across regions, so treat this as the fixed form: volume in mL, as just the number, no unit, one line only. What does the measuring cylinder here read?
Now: 5
